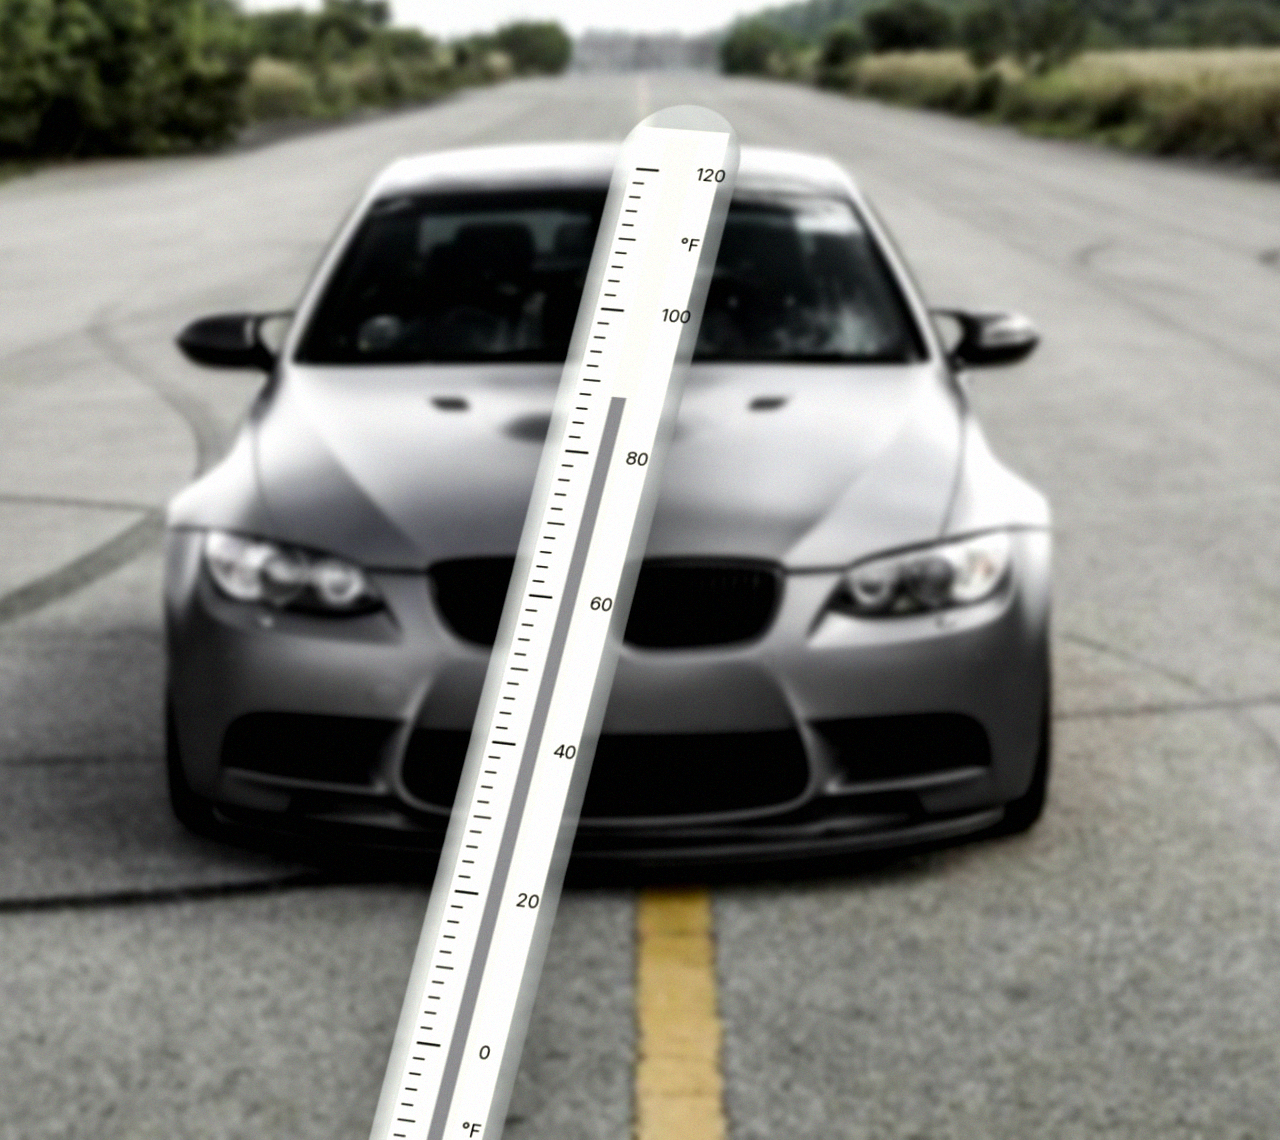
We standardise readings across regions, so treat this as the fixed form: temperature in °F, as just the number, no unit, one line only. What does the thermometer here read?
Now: 88
